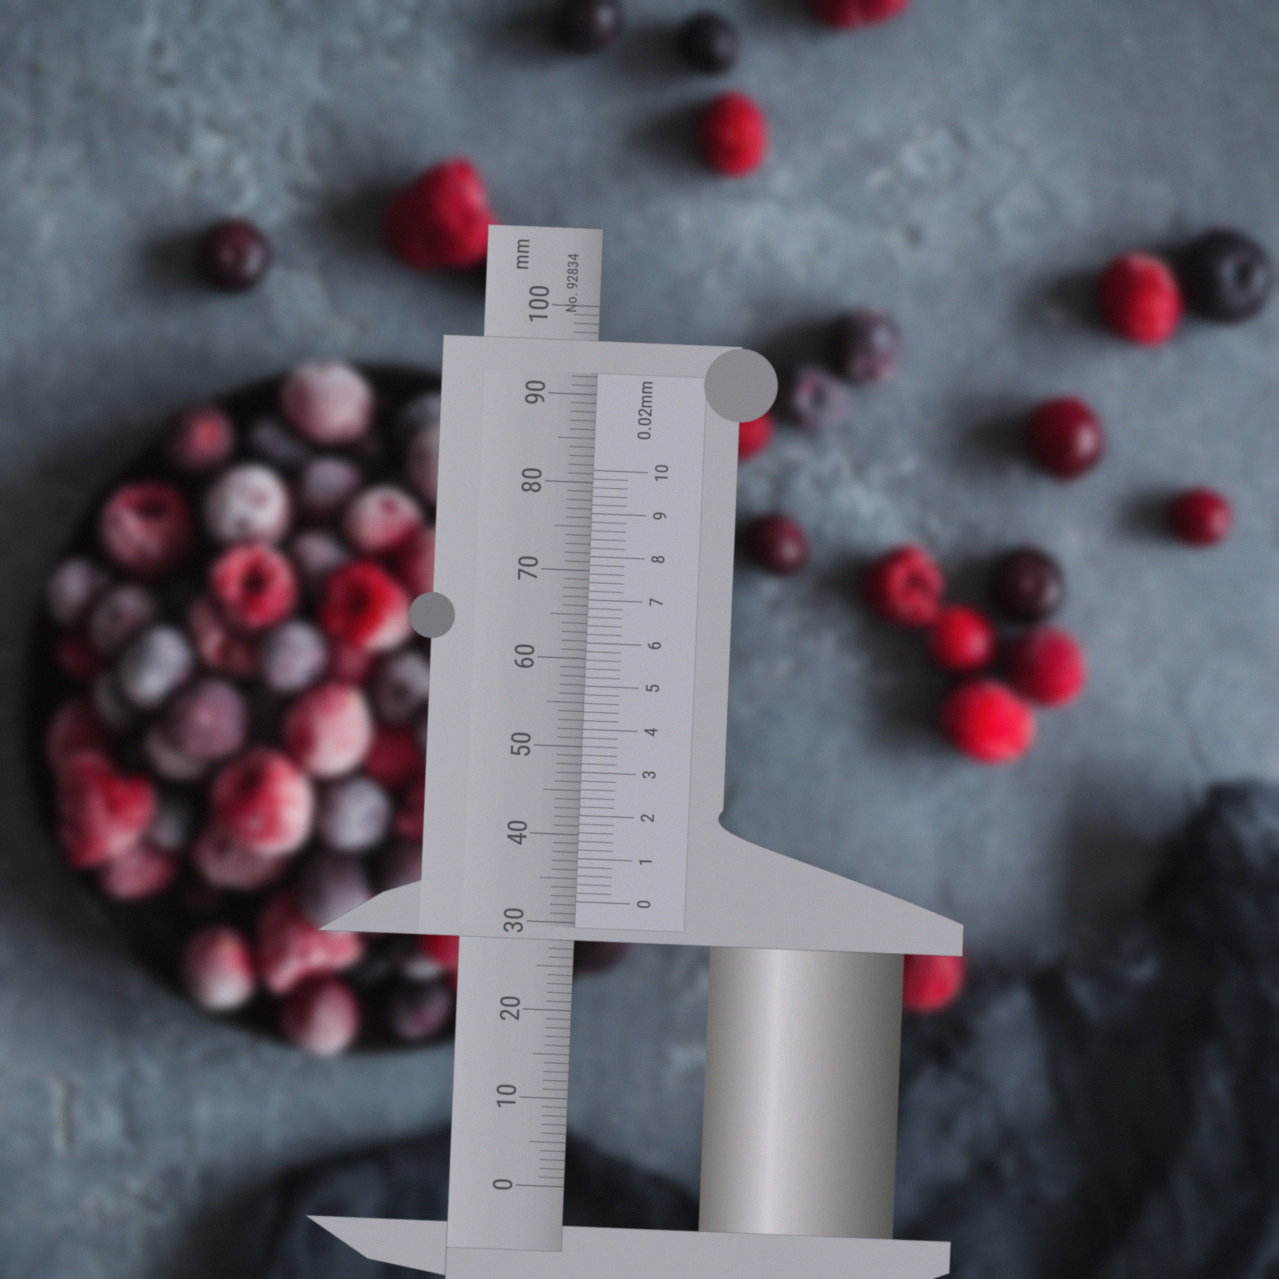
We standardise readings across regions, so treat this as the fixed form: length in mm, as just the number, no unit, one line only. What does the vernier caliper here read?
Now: 32.4
